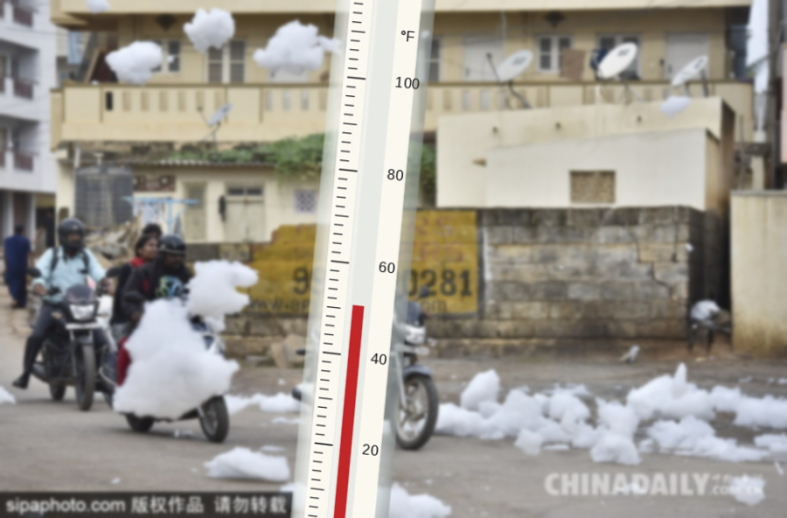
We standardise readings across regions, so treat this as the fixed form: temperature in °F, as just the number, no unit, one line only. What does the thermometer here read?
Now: 51
